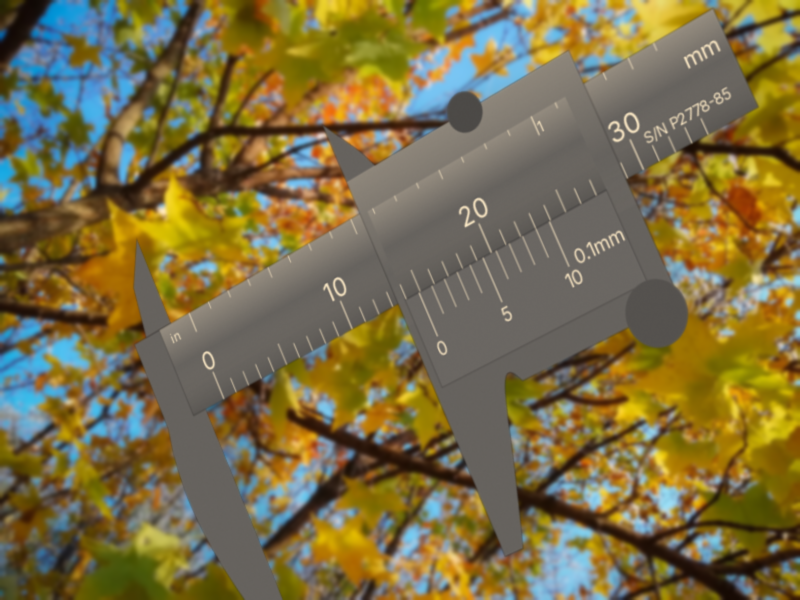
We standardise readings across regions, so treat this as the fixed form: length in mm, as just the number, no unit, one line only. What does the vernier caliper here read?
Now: 14.9
